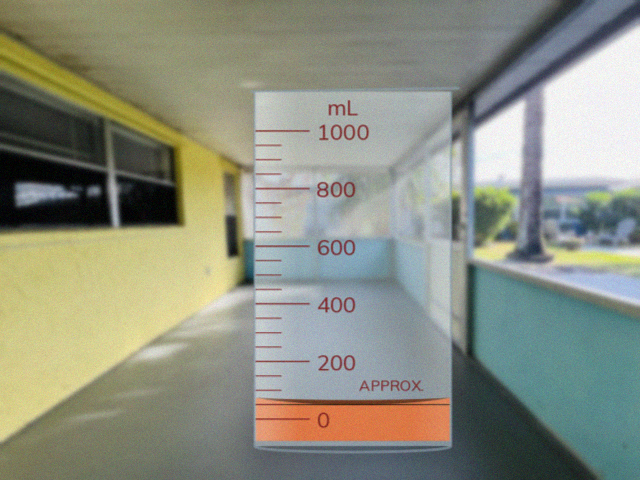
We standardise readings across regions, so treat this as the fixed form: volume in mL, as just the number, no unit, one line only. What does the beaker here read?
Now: 50
